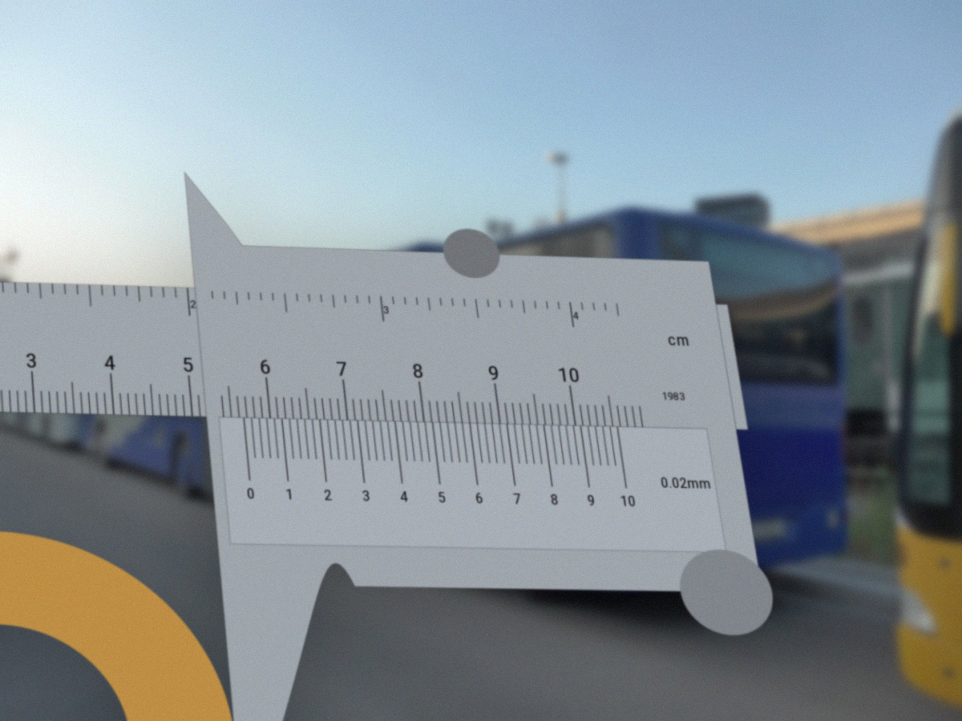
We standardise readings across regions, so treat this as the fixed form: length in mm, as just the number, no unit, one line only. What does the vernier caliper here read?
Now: 56.6
